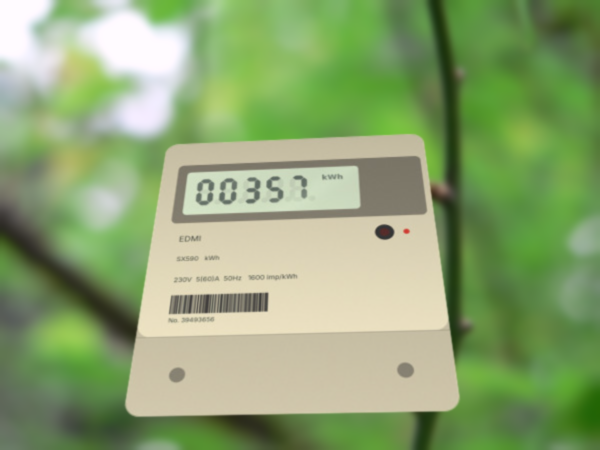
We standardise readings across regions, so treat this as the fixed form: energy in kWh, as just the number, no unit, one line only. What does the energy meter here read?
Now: 357
